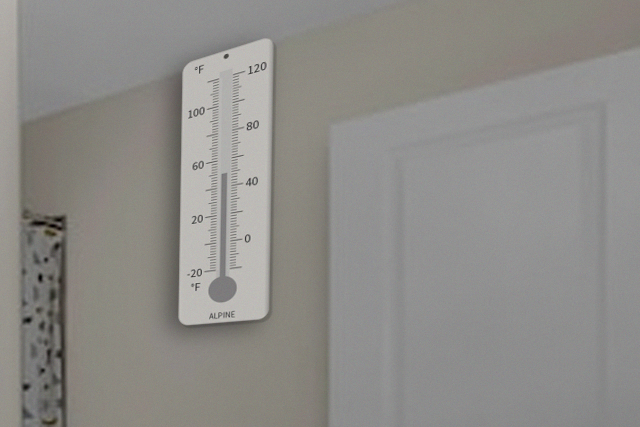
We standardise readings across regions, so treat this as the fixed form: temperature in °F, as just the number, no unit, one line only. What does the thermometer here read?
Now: 50
